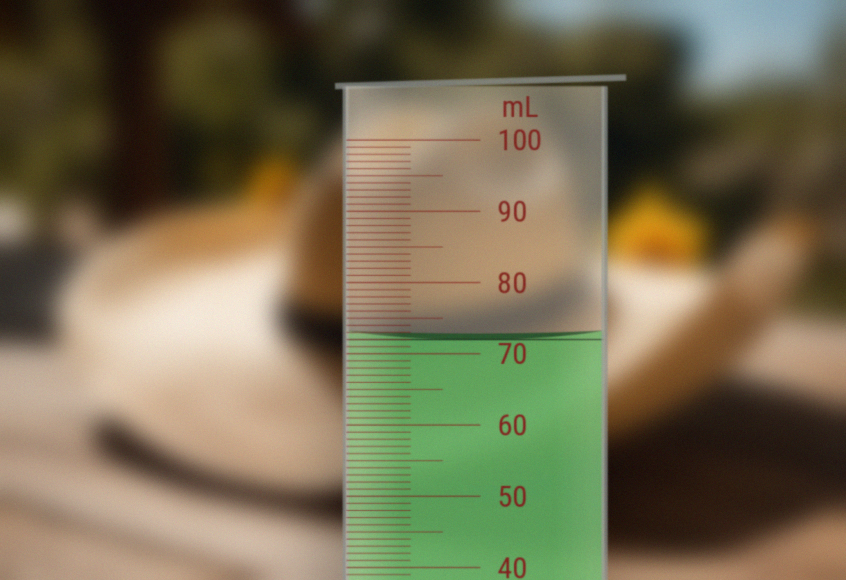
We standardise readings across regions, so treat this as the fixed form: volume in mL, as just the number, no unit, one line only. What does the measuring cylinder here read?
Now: 72
